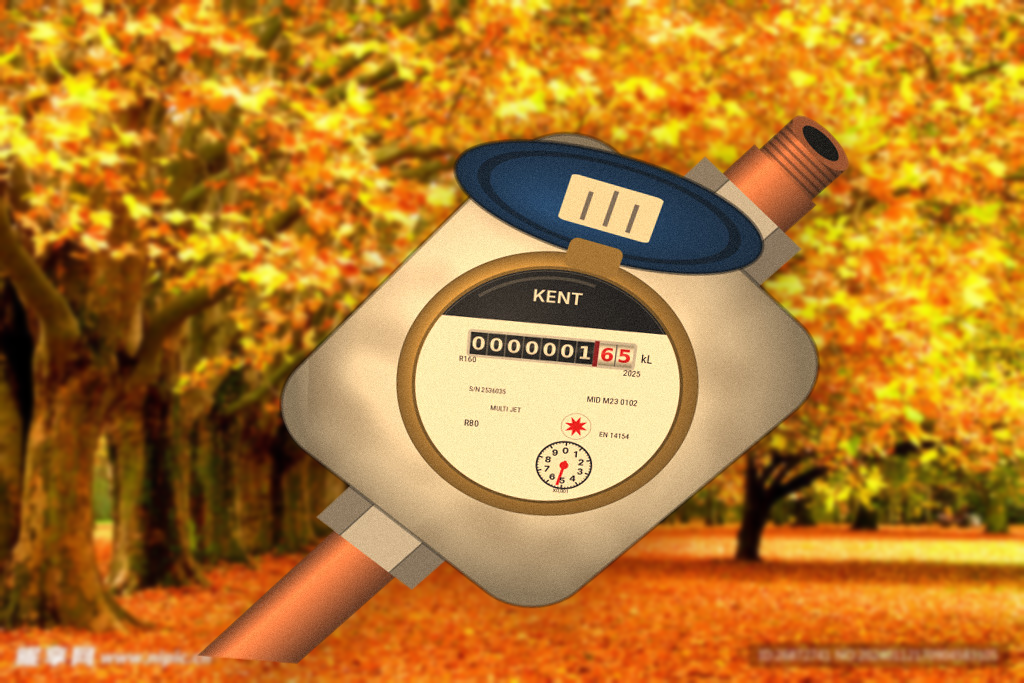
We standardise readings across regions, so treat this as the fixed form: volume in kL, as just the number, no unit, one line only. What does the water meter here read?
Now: 1.655
